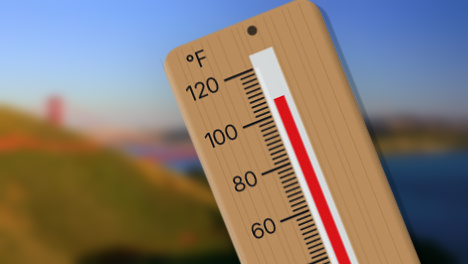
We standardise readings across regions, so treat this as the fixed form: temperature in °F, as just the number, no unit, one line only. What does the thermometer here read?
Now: 106
